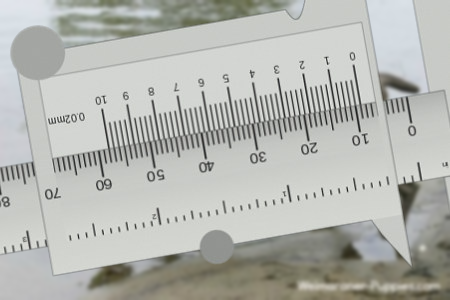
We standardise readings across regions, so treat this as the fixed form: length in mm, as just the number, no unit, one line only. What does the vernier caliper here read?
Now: 9.0
